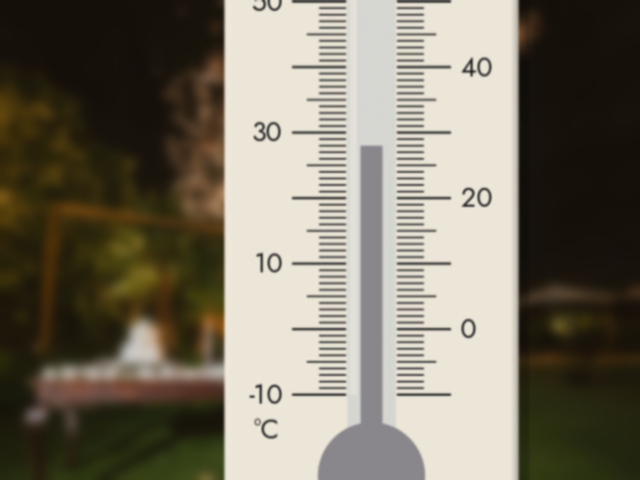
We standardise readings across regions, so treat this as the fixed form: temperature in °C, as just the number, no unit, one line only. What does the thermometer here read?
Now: 28
